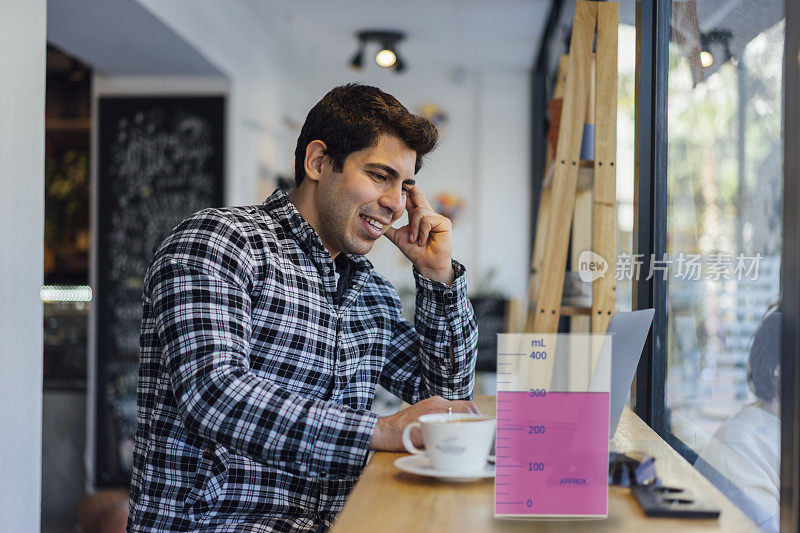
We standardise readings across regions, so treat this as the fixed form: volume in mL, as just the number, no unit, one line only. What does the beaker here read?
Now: 300
